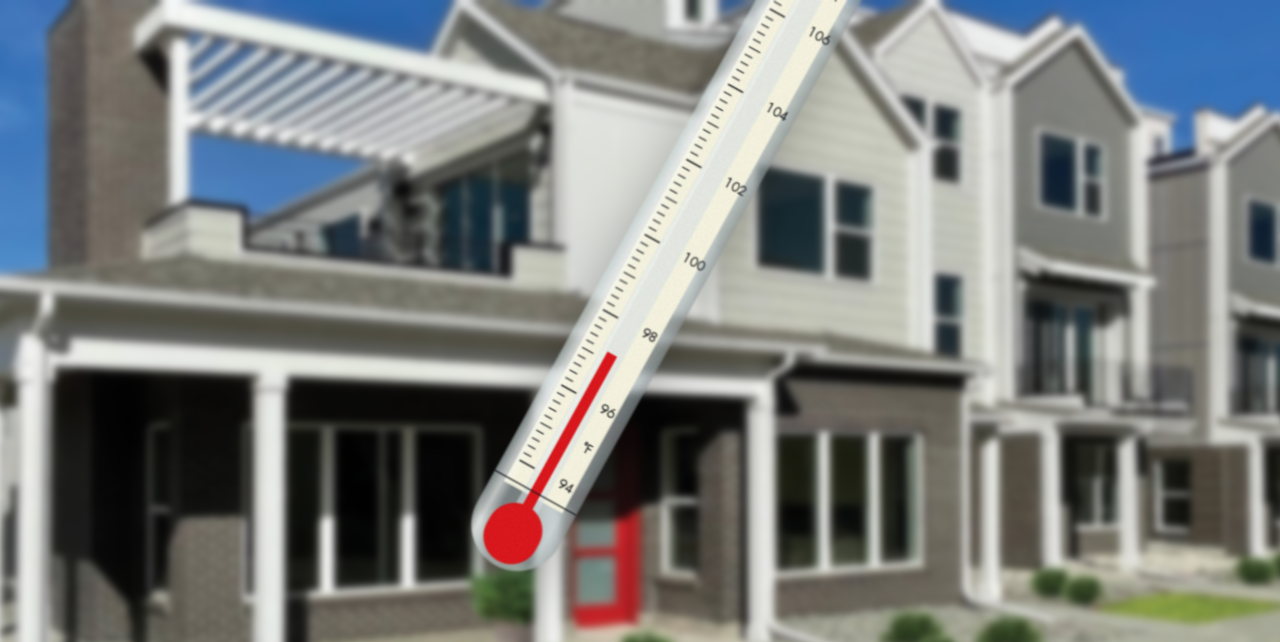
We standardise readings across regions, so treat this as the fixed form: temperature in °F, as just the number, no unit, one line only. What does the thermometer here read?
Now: 97.2
